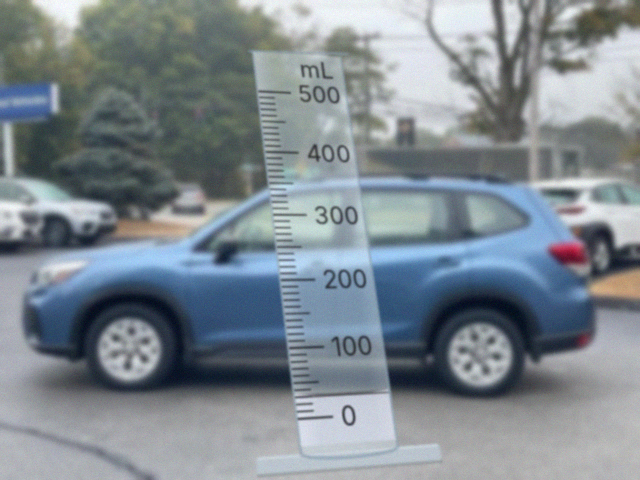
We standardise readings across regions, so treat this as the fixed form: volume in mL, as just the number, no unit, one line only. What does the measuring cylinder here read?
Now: 30
